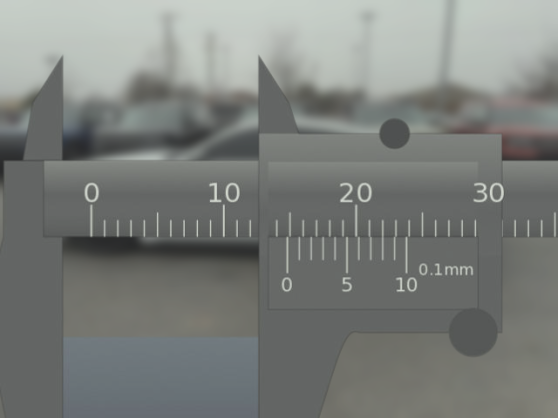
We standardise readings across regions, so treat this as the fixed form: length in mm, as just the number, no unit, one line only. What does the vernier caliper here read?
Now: 14.8
